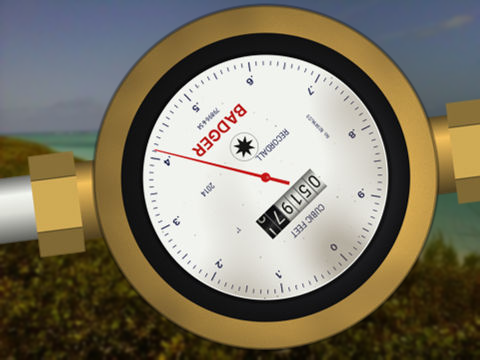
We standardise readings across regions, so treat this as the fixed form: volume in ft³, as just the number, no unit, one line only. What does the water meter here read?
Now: 51971.41
